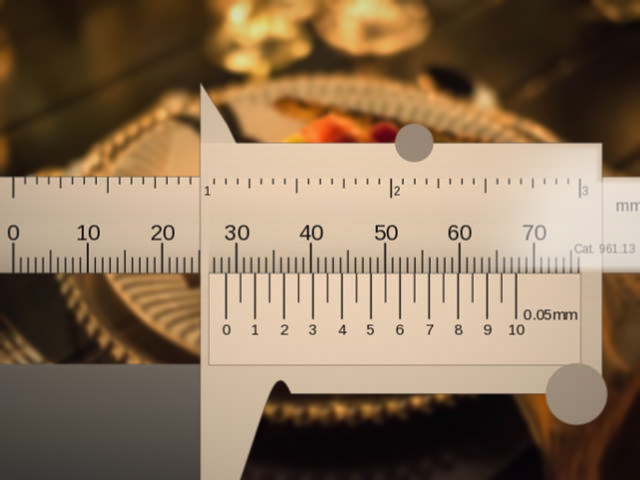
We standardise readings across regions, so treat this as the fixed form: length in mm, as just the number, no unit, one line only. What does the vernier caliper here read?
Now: 28.6
